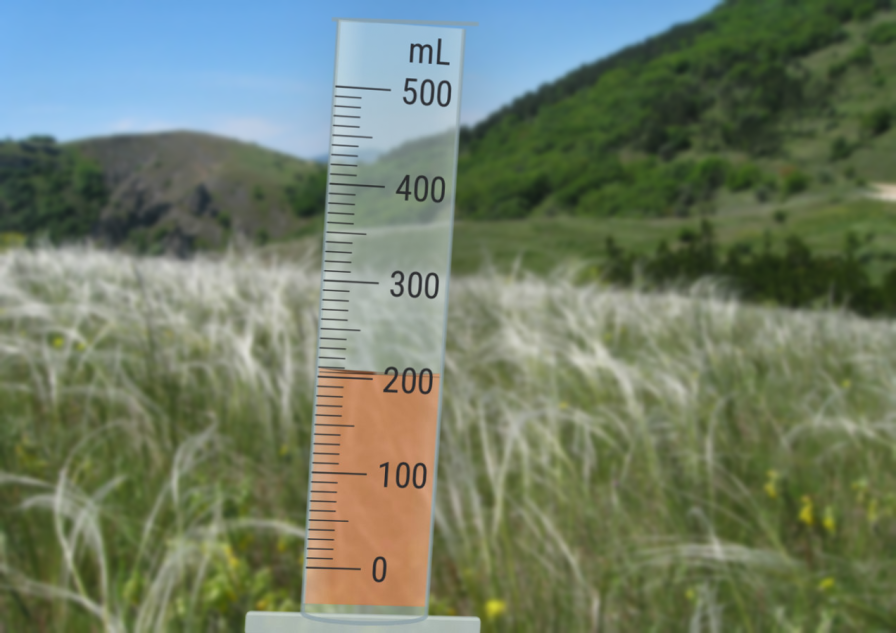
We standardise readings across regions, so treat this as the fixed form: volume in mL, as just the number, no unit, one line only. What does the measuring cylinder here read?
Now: 205
